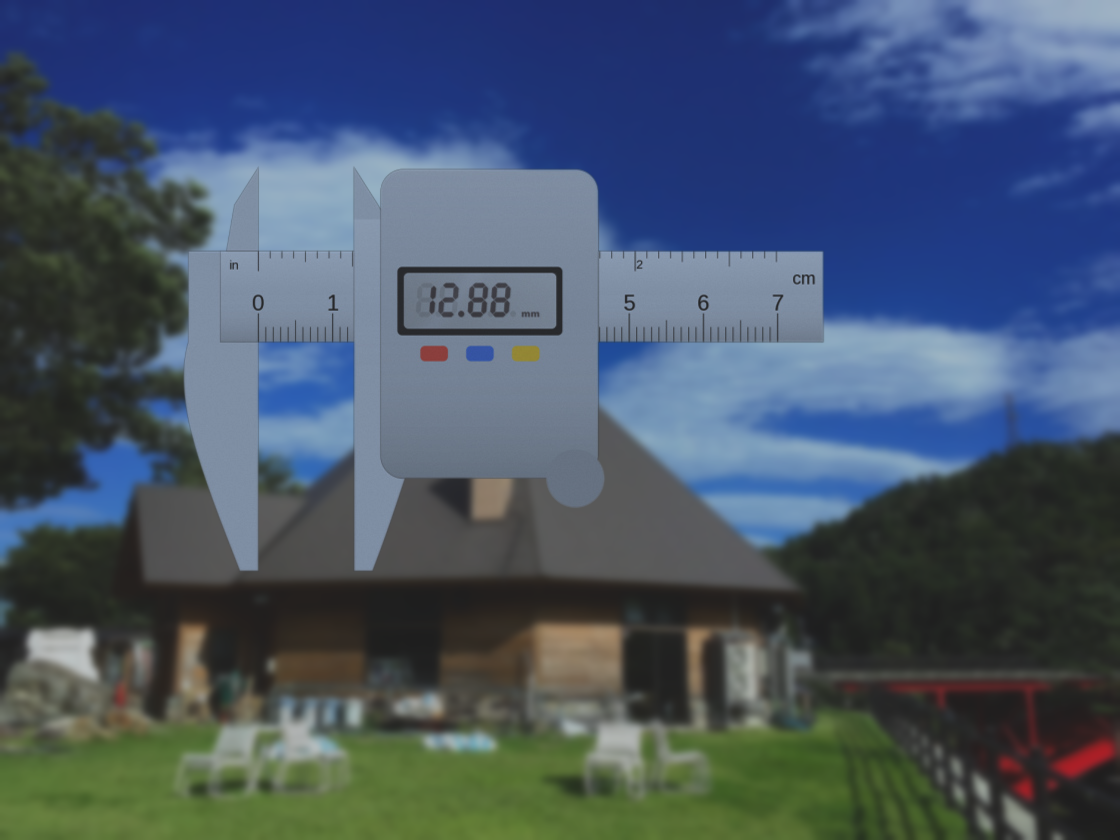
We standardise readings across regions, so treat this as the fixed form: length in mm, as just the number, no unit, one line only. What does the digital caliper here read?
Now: 12.88
